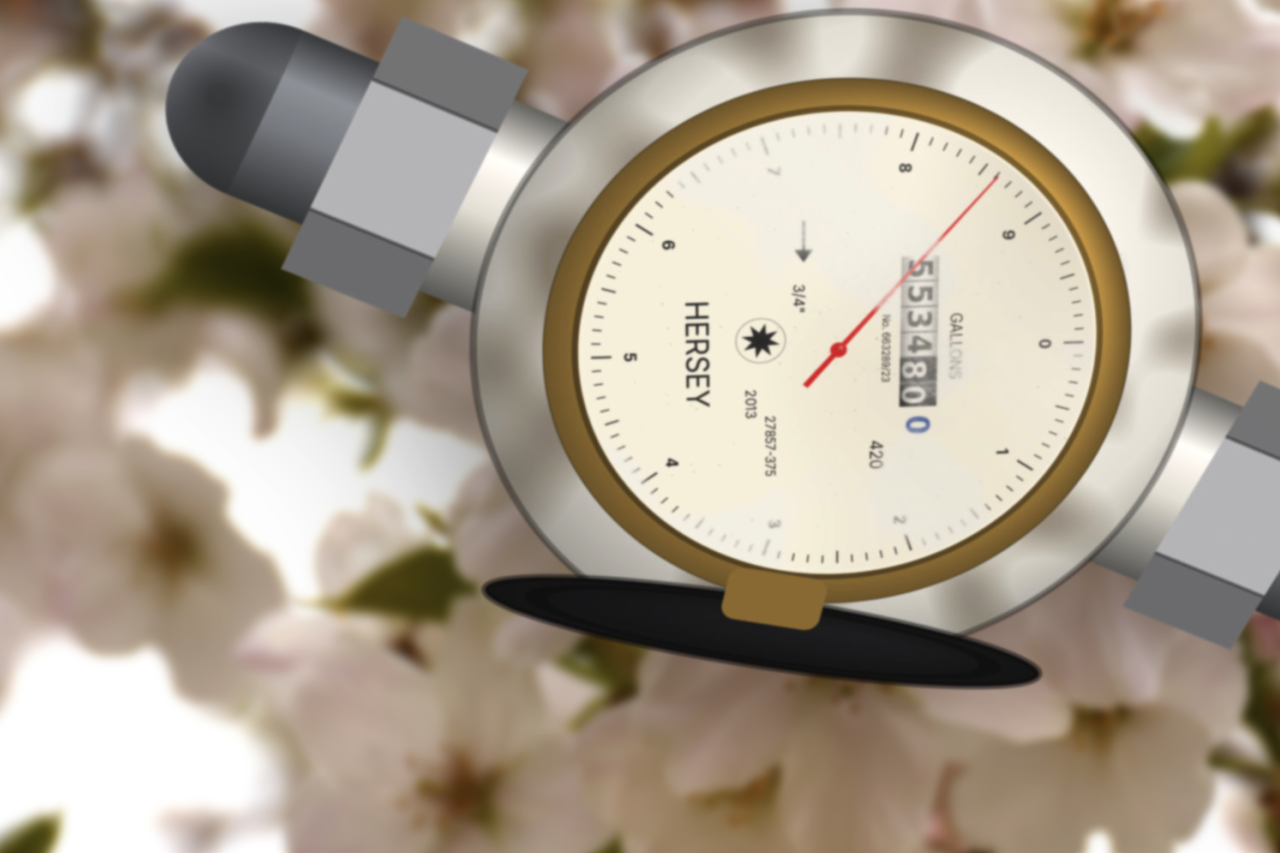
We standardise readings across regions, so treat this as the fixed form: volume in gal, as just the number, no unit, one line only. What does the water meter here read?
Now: 5534798.6
